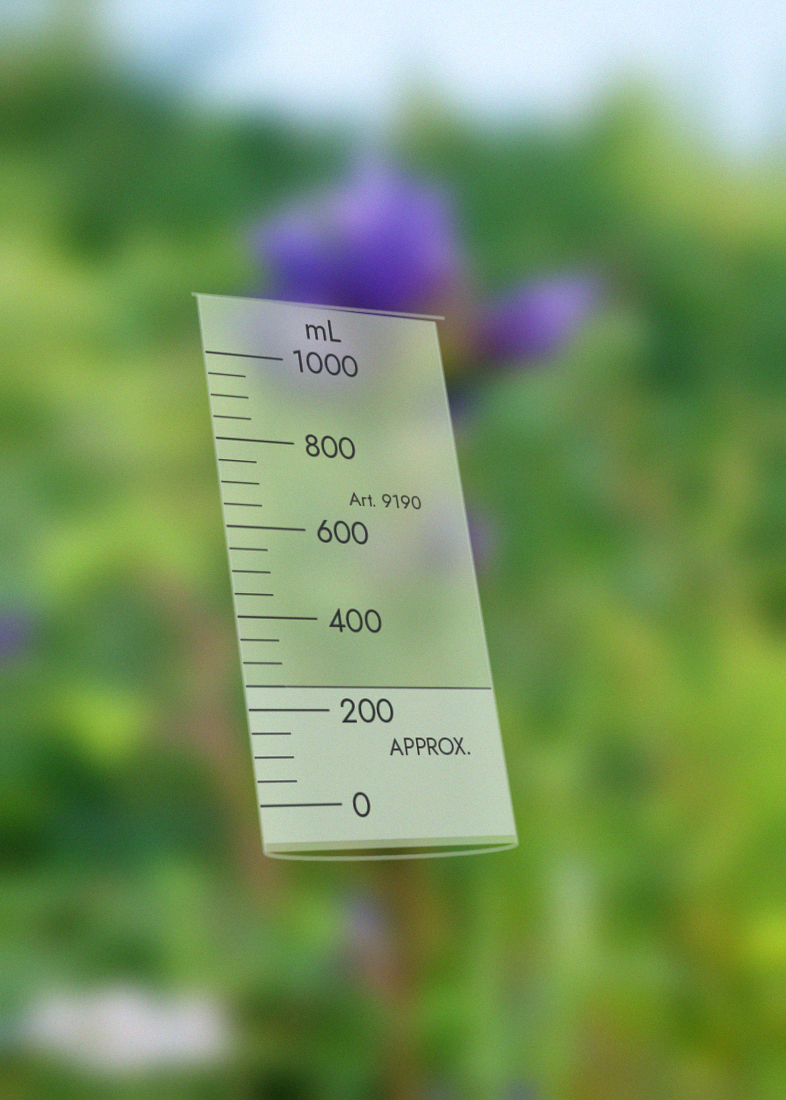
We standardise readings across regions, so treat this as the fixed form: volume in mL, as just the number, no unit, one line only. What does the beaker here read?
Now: 250
